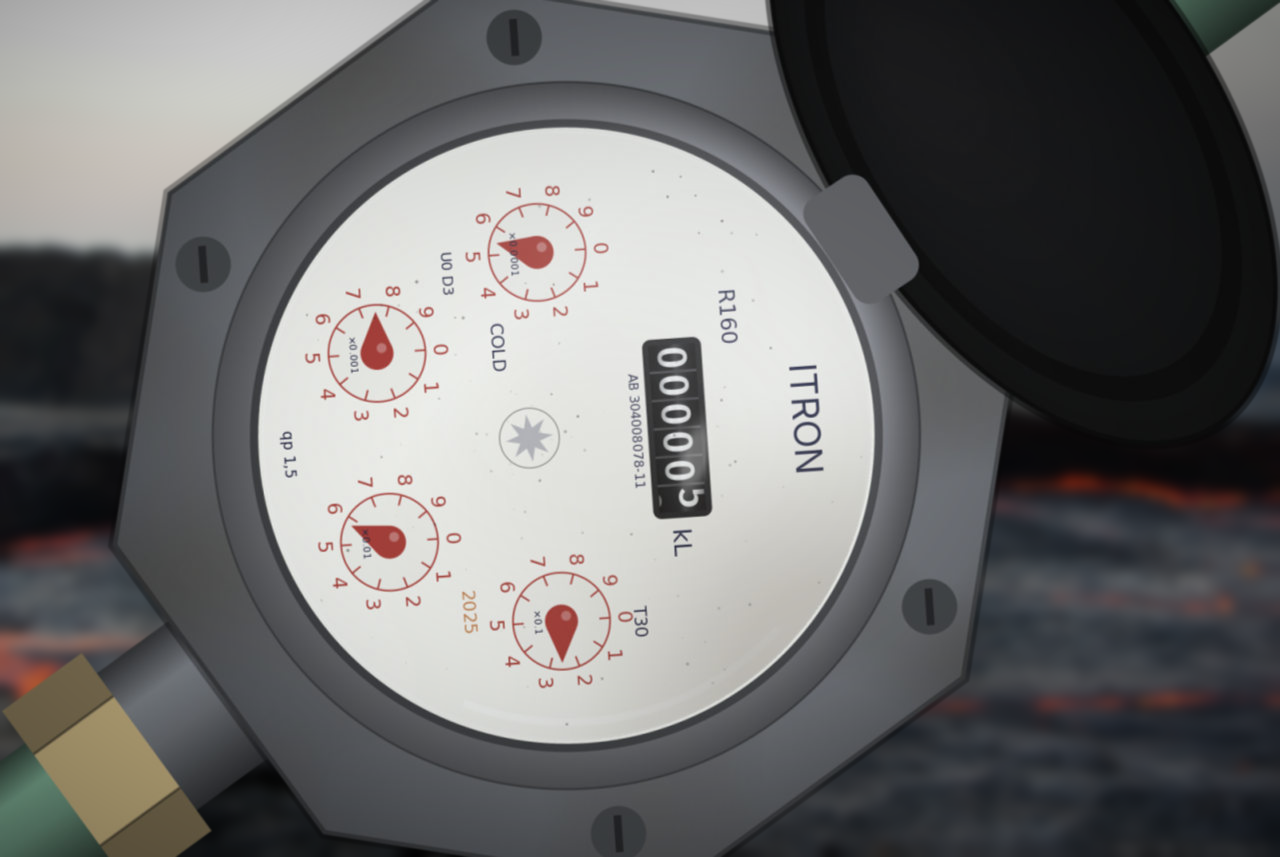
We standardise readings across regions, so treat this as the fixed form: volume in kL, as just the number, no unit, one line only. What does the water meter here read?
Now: 5.2575
